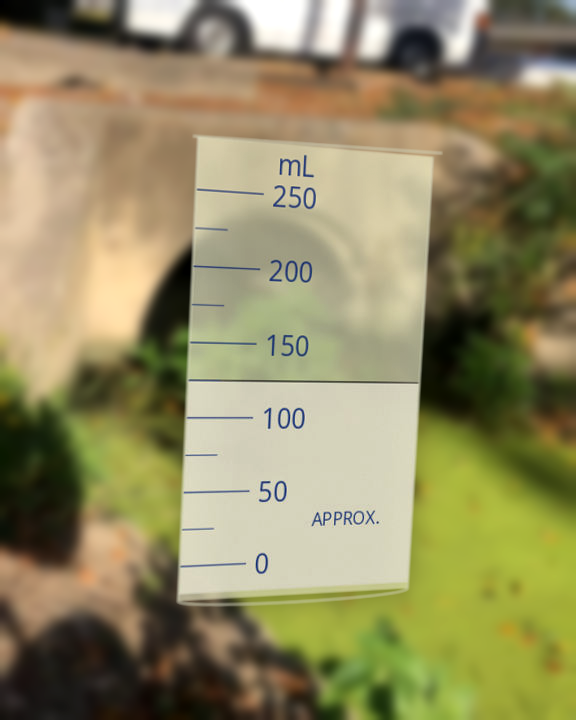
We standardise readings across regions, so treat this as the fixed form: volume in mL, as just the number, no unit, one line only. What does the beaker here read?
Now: 125
